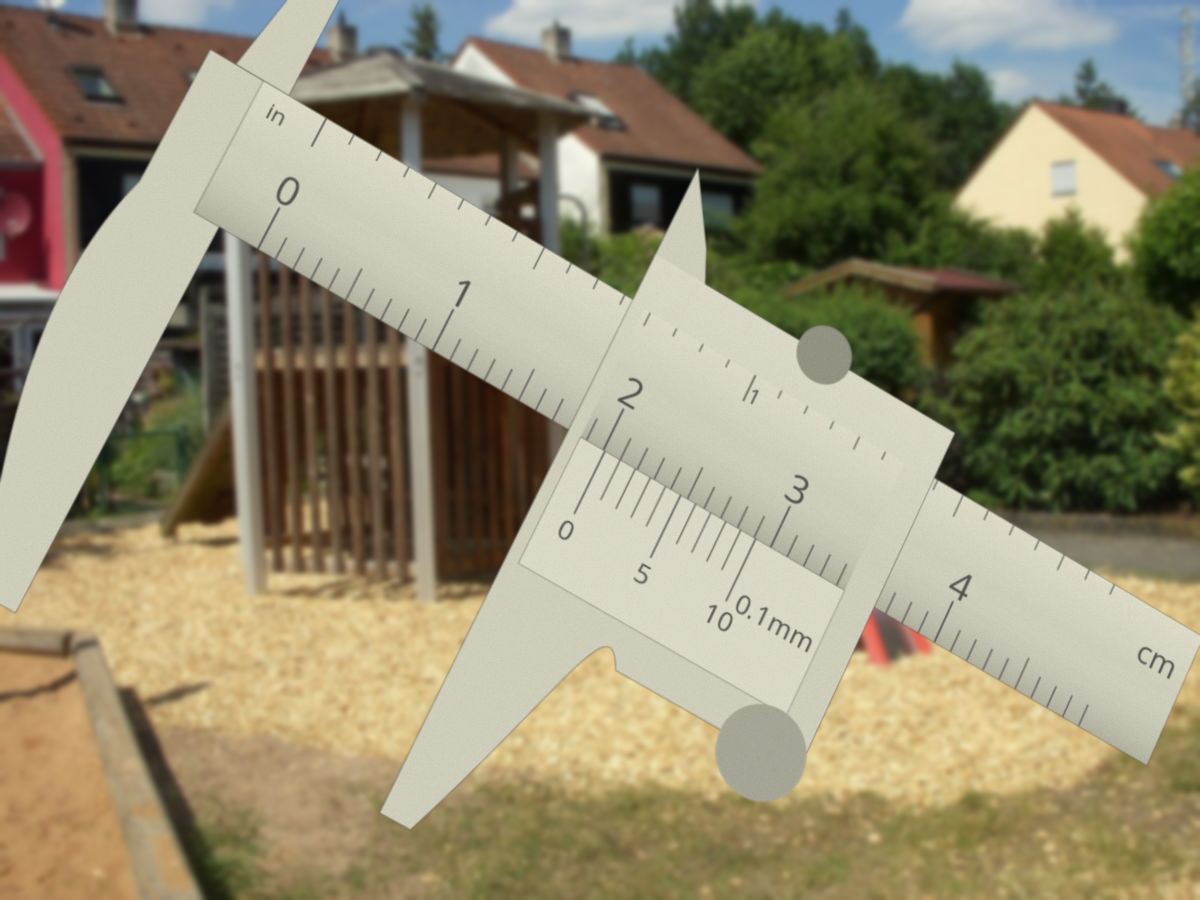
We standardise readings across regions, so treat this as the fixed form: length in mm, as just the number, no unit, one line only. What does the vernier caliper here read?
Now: 20.1
